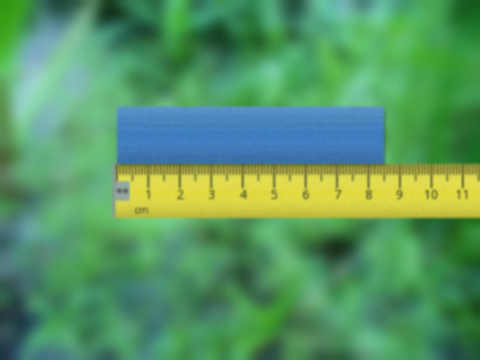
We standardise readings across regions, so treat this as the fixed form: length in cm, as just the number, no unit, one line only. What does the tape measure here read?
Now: 8.5
